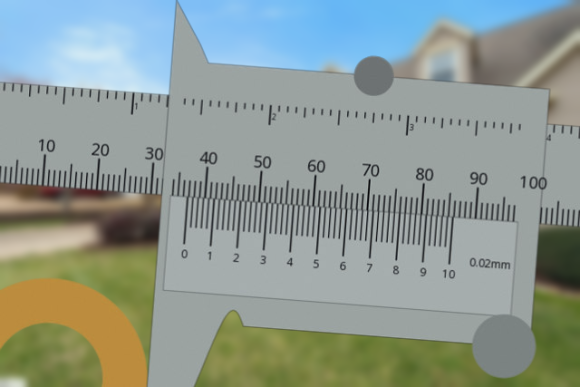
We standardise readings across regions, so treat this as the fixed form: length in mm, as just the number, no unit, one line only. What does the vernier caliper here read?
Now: 36.8
